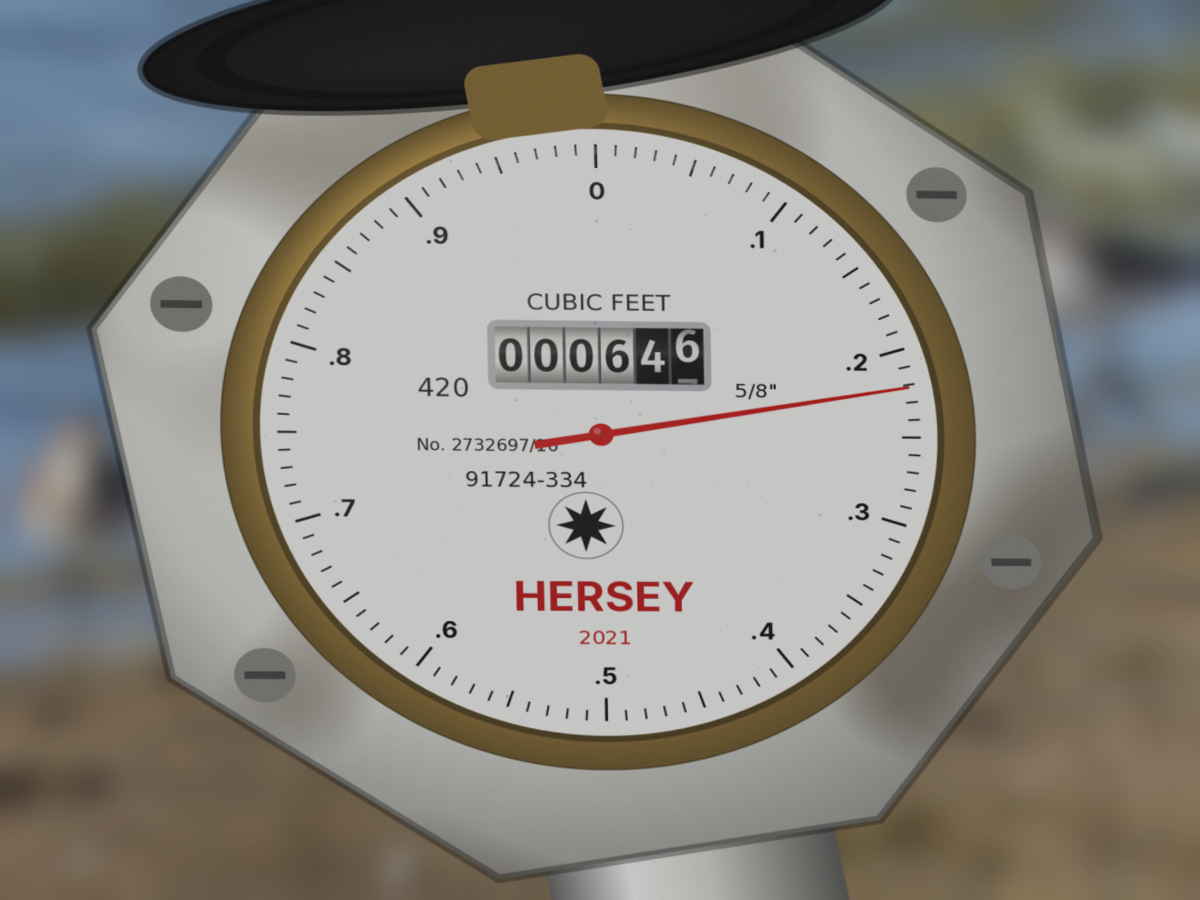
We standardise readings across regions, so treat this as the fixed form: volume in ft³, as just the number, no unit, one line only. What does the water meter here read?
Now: 646.22
